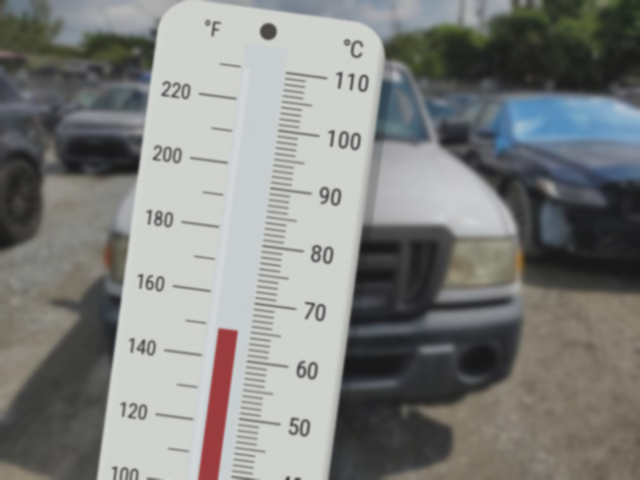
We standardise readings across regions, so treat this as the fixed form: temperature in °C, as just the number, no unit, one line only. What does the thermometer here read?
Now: 65
